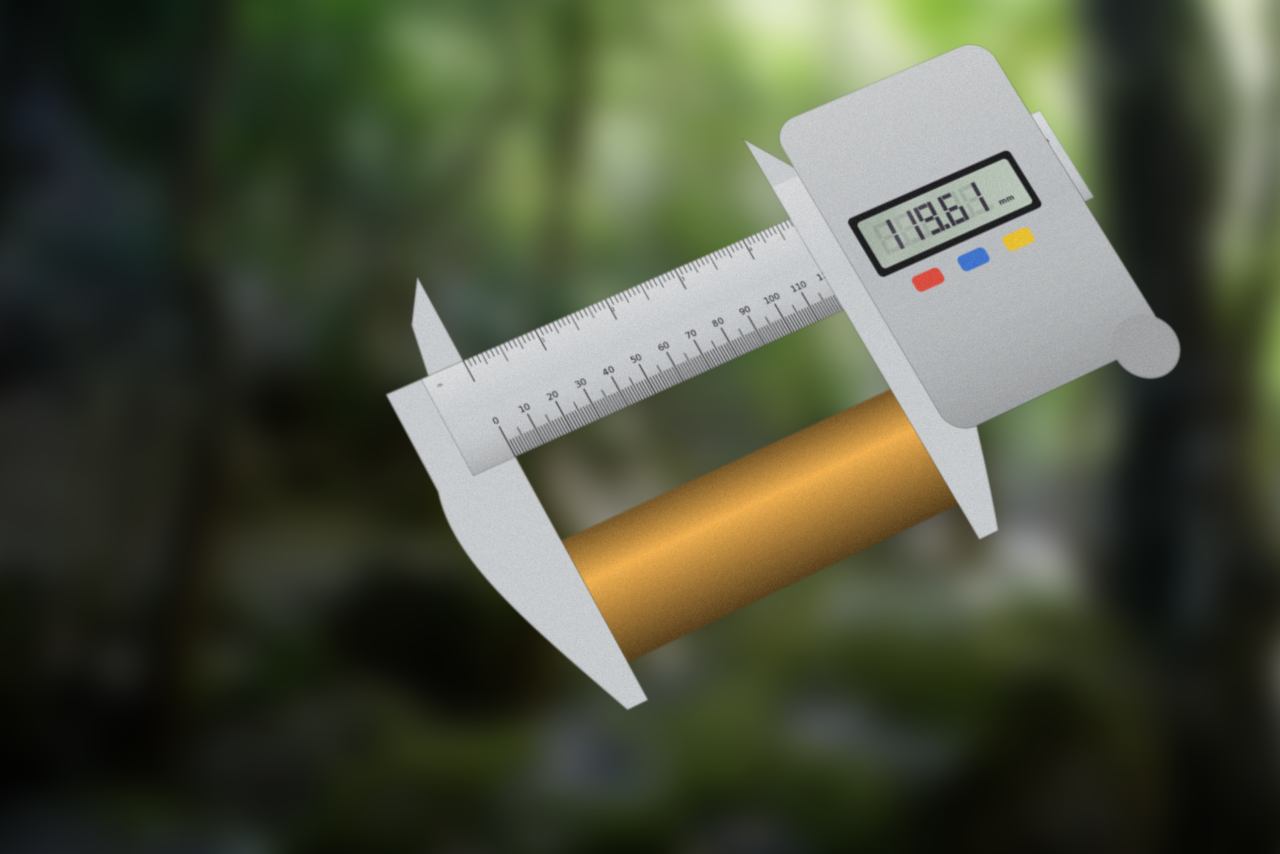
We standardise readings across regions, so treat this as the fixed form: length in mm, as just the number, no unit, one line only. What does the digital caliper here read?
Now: 119.61
